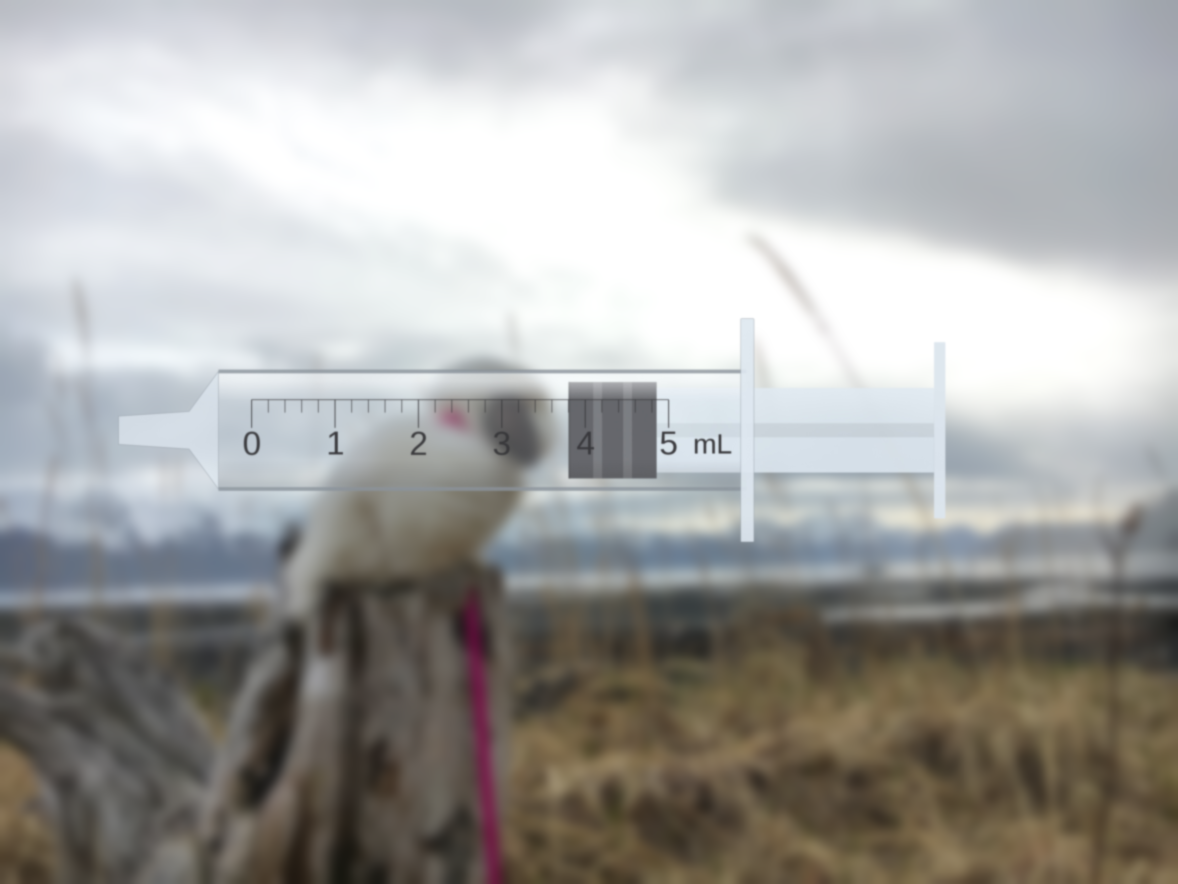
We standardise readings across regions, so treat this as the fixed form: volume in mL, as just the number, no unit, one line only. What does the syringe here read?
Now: 3.8
